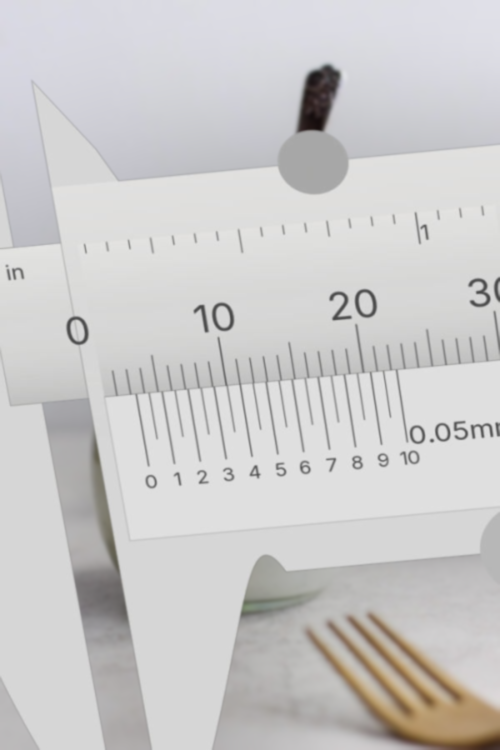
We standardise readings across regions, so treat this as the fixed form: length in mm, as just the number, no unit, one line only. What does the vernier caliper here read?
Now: 3.4
